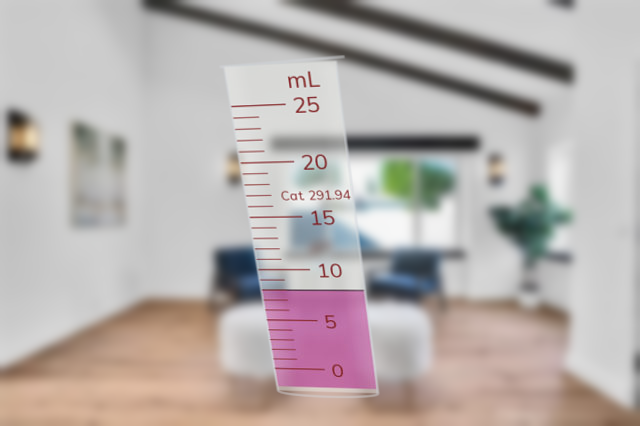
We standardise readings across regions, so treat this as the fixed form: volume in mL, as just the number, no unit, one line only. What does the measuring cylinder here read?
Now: 8
